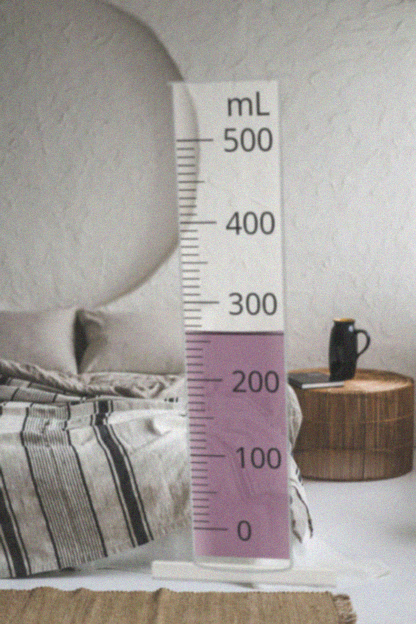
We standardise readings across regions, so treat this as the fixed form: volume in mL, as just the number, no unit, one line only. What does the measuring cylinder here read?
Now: 260
